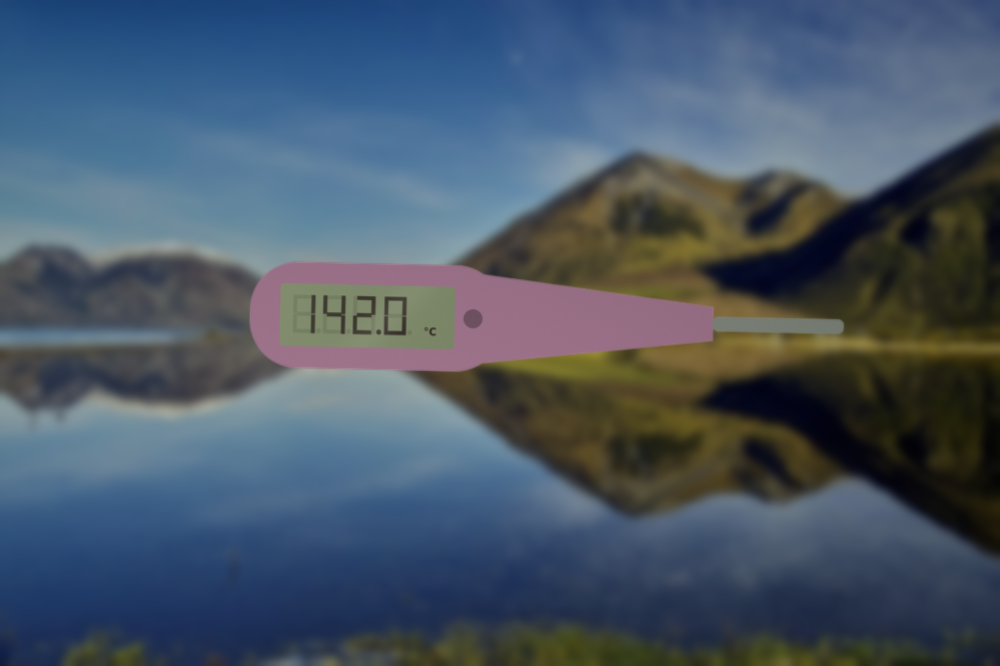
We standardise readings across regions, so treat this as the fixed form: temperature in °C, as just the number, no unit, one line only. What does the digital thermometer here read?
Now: 142.0
